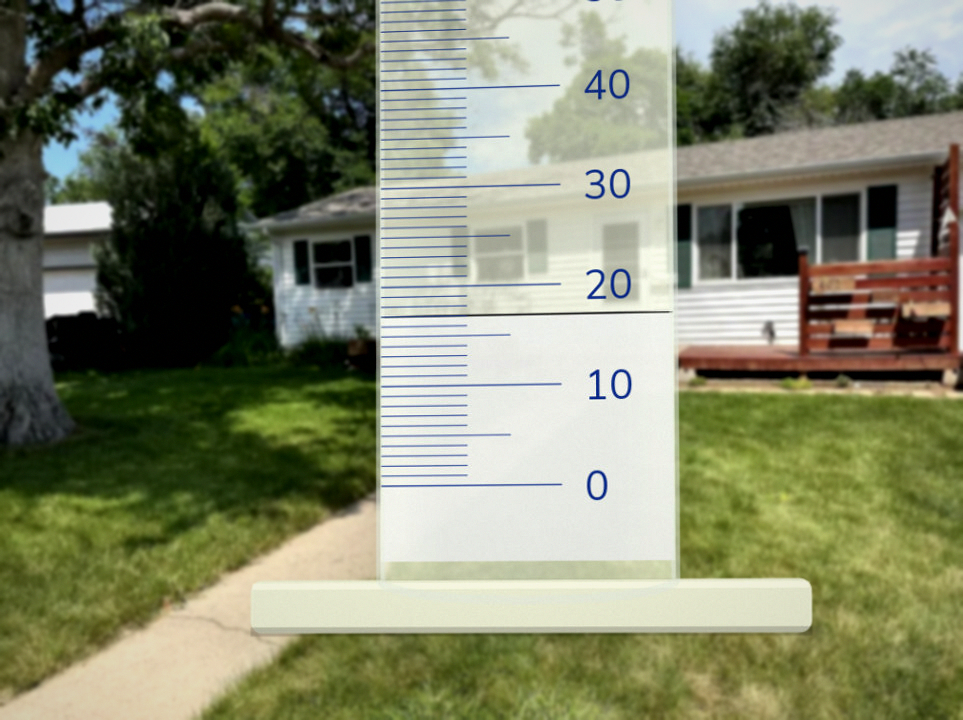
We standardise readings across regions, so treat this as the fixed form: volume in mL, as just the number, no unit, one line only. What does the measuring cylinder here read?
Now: 17
